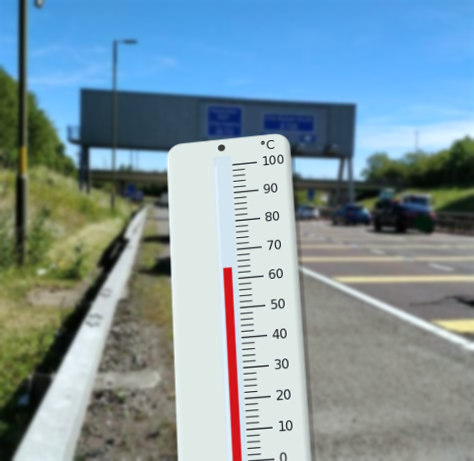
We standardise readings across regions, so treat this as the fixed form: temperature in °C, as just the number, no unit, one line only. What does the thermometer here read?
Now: 64
